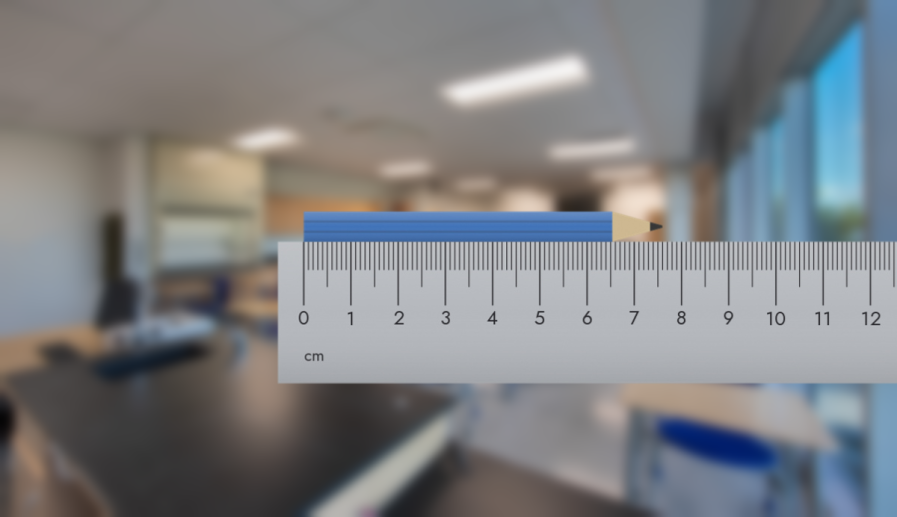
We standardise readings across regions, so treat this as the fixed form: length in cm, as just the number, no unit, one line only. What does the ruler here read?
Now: 7.6
